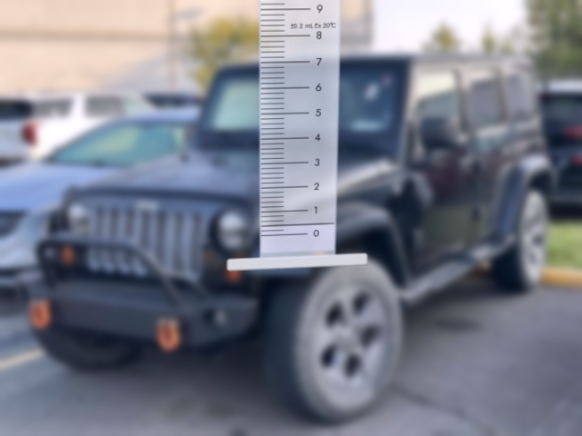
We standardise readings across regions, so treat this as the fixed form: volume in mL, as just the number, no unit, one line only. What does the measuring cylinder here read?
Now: 0.4
